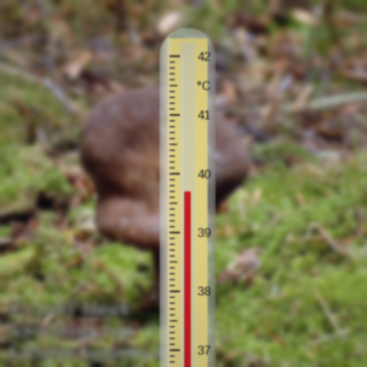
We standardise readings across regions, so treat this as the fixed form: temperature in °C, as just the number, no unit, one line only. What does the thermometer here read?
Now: 39.7
